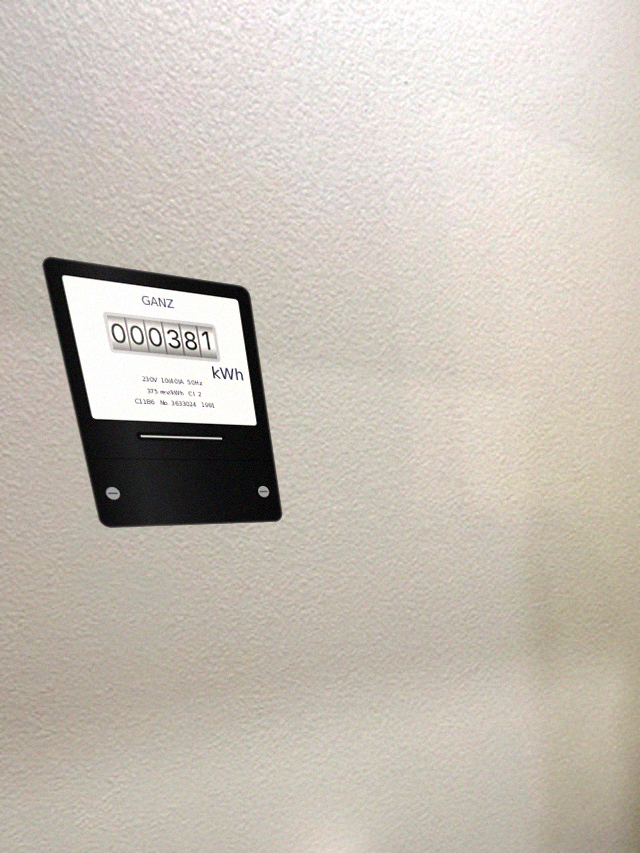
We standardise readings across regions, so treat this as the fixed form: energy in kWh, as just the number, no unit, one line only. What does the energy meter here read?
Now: 381
